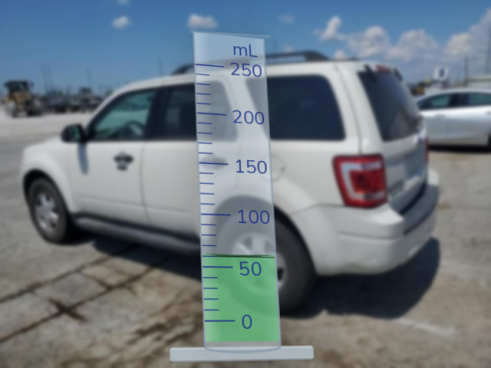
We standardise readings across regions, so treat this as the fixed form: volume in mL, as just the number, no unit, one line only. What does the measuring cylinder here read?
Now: 60
